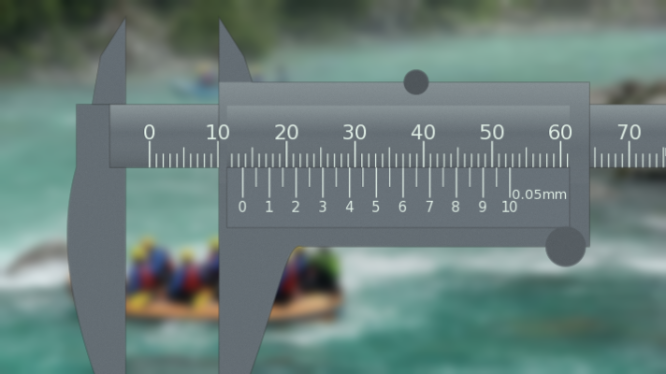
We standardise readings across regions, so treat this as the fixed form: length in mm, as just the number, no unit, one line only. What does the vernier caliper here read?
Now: 13.6
